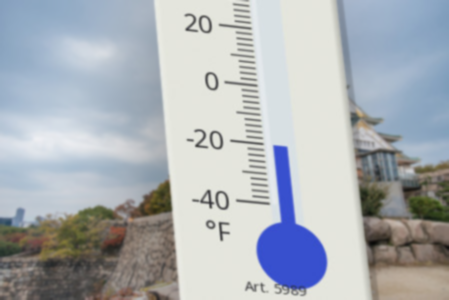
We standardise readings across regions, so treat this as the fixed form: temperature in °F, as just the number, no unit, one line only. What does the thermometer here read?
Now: -20
